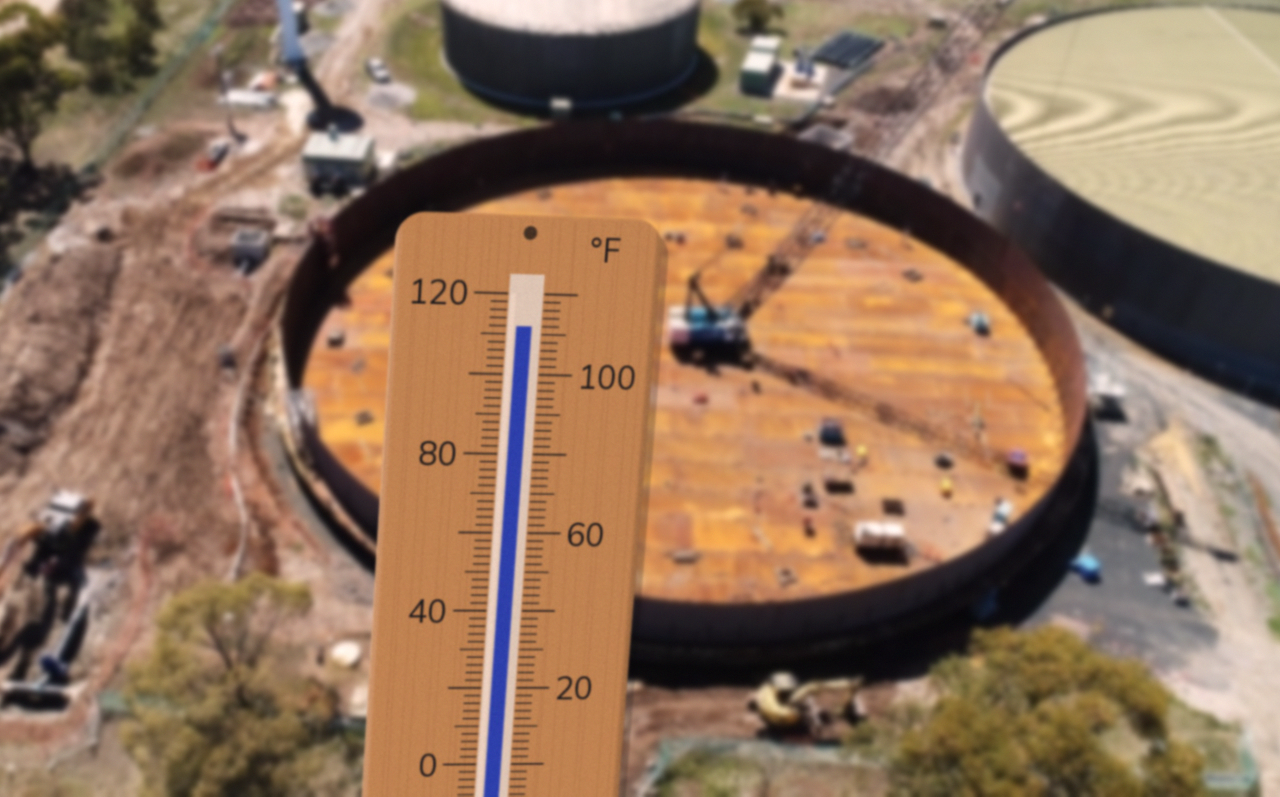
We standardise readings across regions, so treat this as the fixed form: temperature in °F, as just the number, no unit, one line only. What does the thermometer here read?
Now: 112
